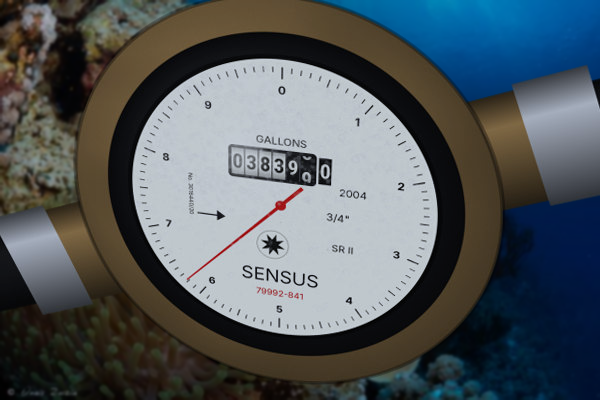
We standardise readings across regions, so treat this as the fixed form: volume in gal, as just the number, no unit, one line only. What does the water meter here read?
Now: 383986.2
